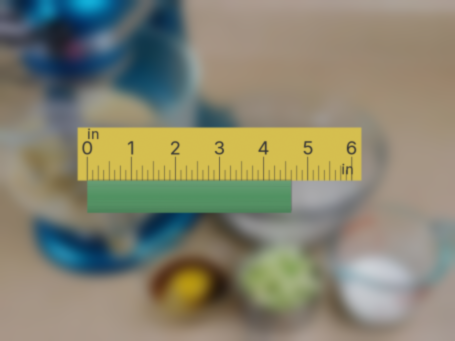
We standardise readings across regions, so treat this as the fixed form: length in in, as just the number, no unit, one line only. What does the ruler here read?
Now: 4.625
